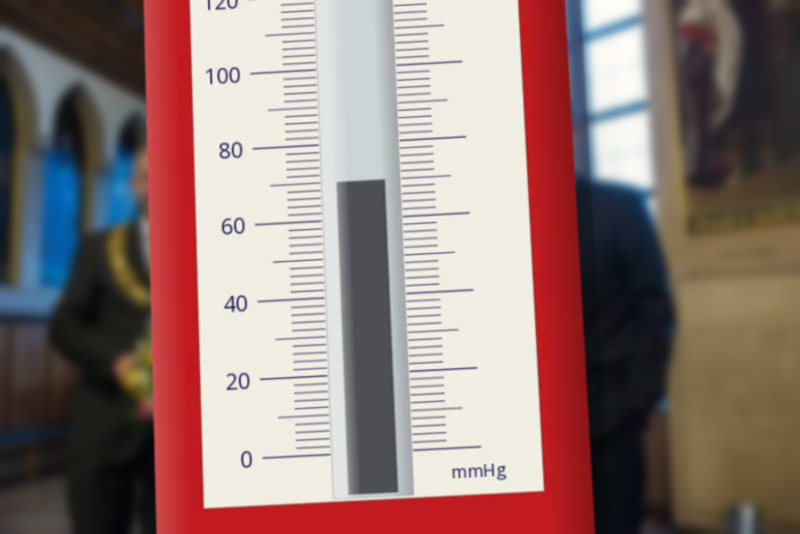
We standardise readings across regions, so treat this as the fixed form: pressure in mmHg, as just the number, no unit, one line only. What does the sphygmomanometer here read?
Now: 70
